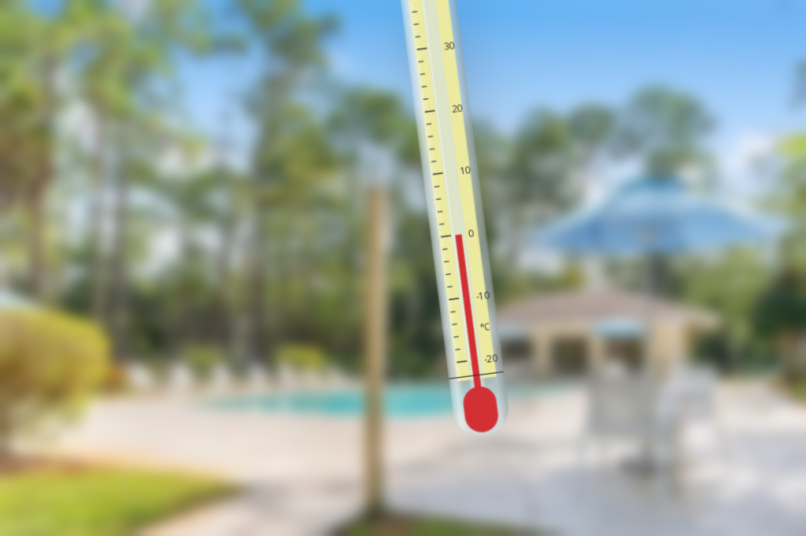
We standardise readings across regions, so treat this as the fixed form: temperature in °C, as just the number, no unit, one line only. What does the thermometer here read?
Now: 0
